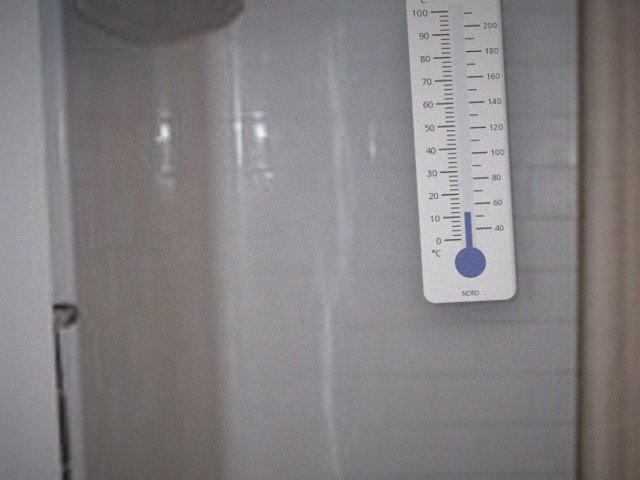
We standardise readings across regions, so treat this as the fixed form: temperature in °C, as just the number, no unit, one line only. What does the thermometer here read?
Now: 12
